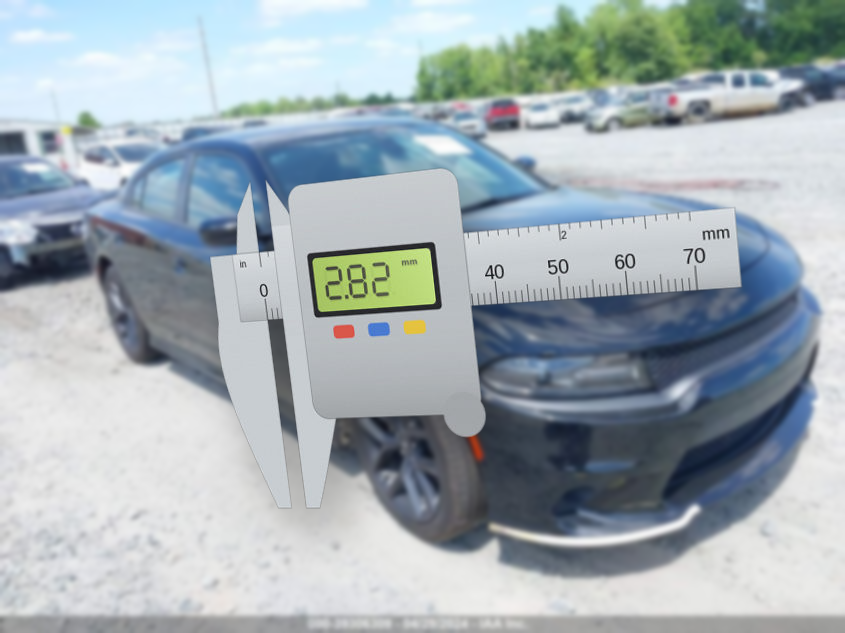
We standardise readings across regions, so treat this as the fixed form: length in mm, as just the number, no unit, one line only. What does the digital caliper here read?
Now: 2.82
